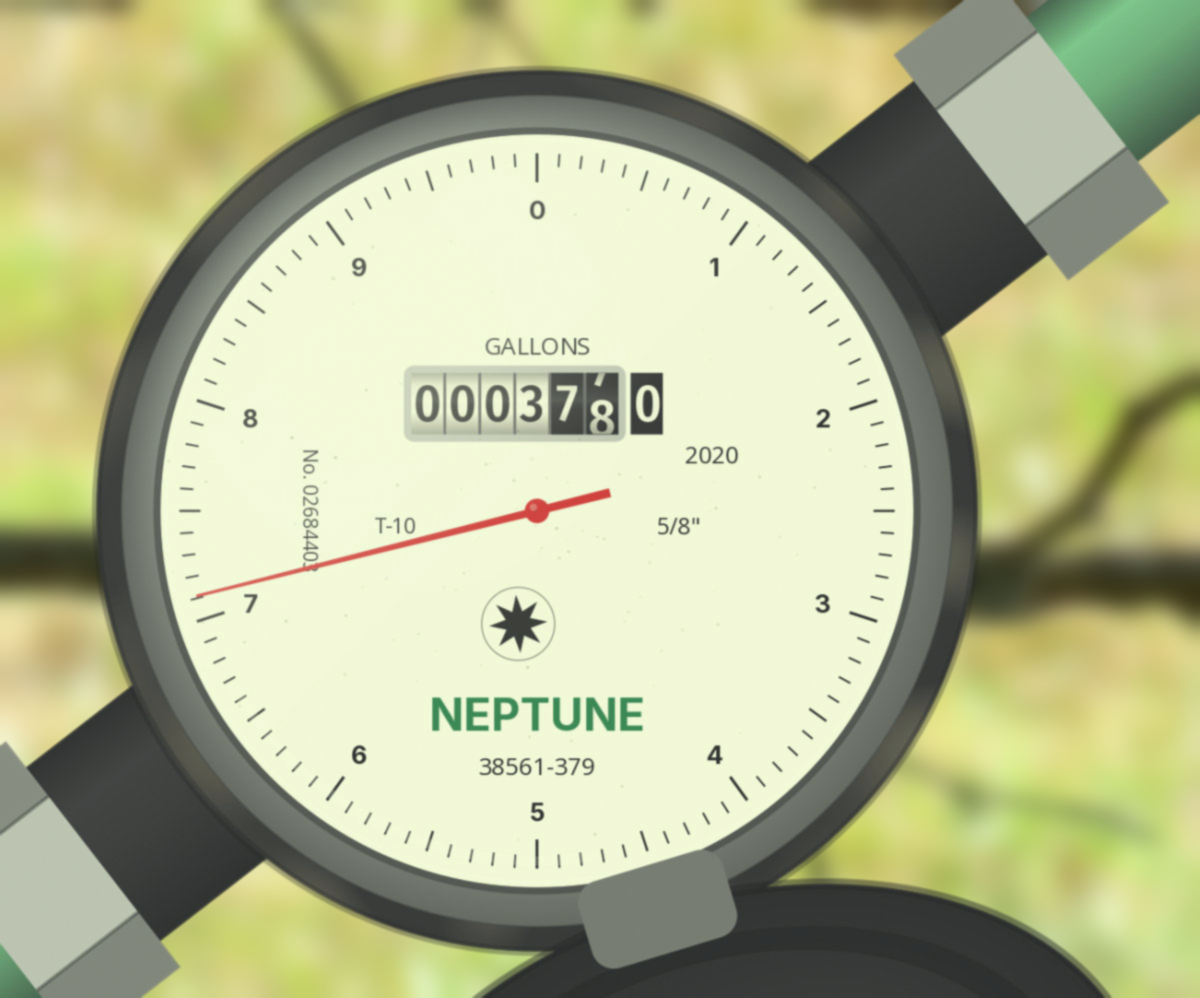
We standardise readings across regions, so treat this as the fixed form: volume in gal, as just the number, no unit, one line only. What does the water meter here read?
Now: 3777.1
